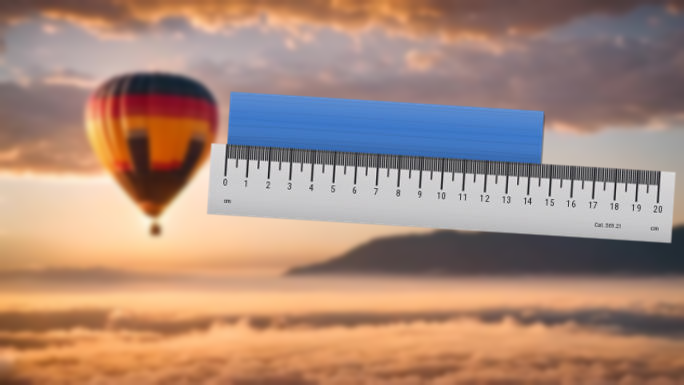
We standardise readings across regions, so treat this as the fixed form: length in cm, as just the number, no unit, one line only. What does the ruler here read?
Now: 14.5
